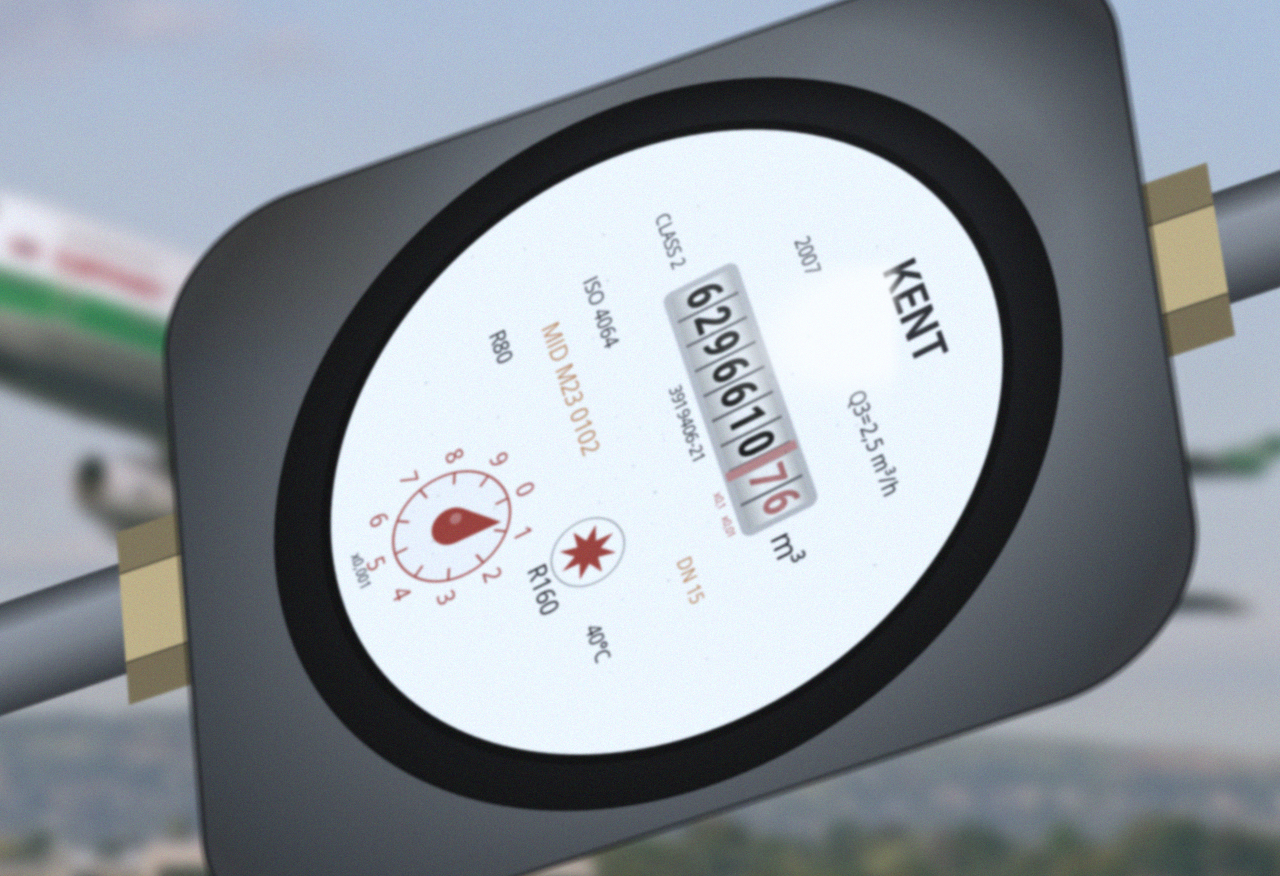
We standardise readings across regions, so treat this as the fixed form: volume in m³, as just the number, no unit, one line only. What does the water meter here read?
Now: 6296610.760
